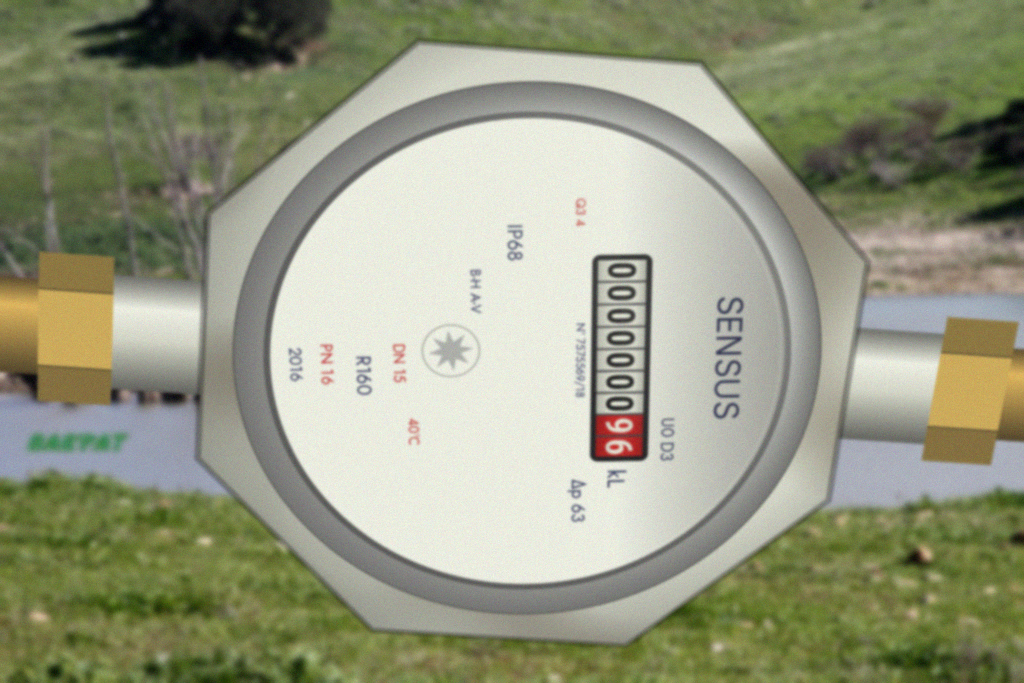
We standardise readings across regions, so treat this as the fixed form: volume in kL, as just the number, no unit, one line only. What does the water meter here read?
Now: 0.96
